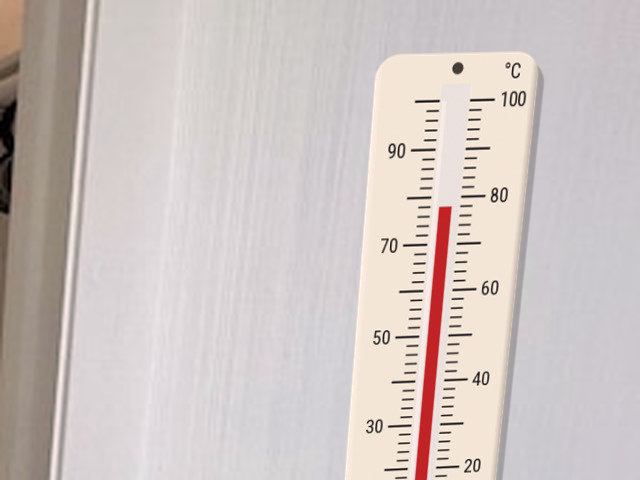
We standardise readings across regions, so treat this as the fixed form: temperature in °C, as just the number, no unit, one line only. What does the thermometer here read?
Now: 78
